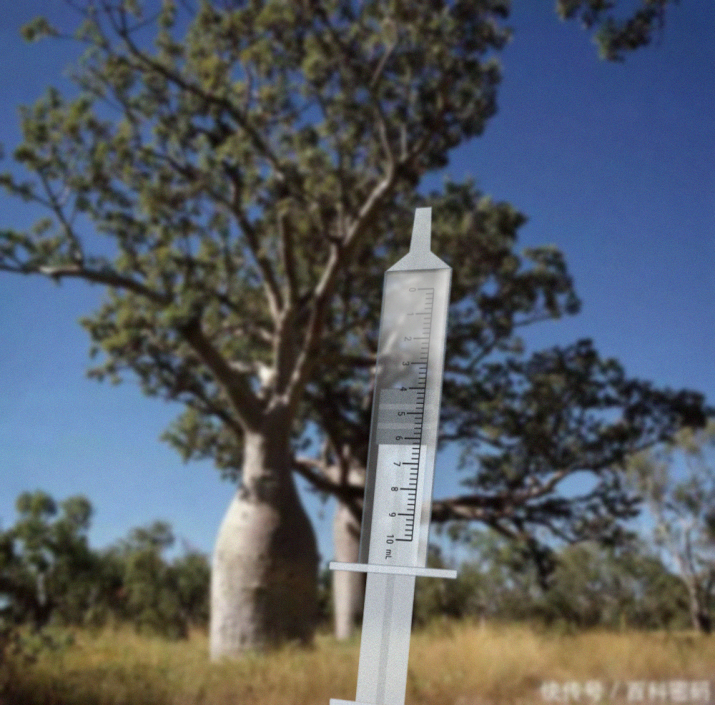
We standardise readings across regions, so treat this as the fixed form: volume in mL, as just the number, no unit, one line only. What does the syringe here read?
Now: 4
